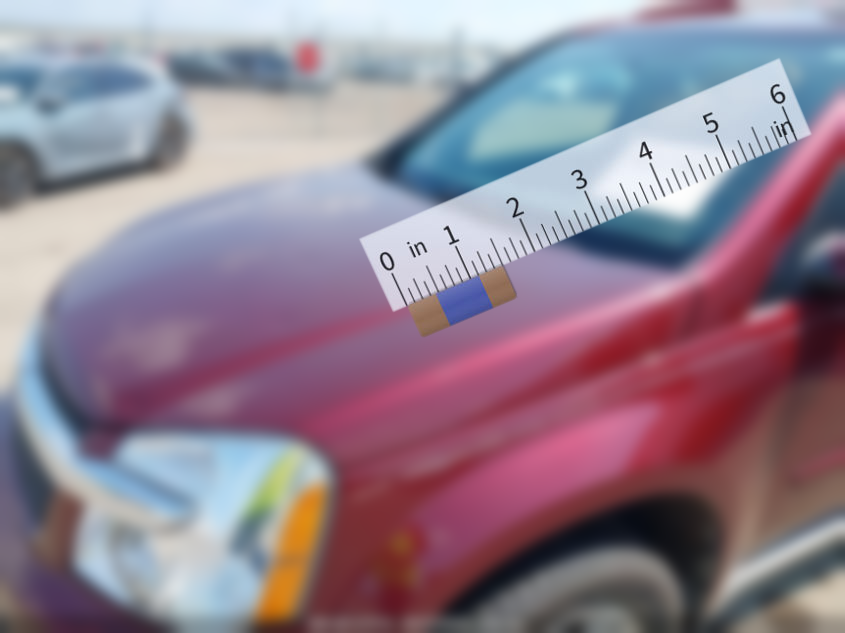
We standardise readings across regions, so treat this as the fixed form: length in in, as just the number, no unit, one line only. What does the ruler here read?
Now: 1.5
